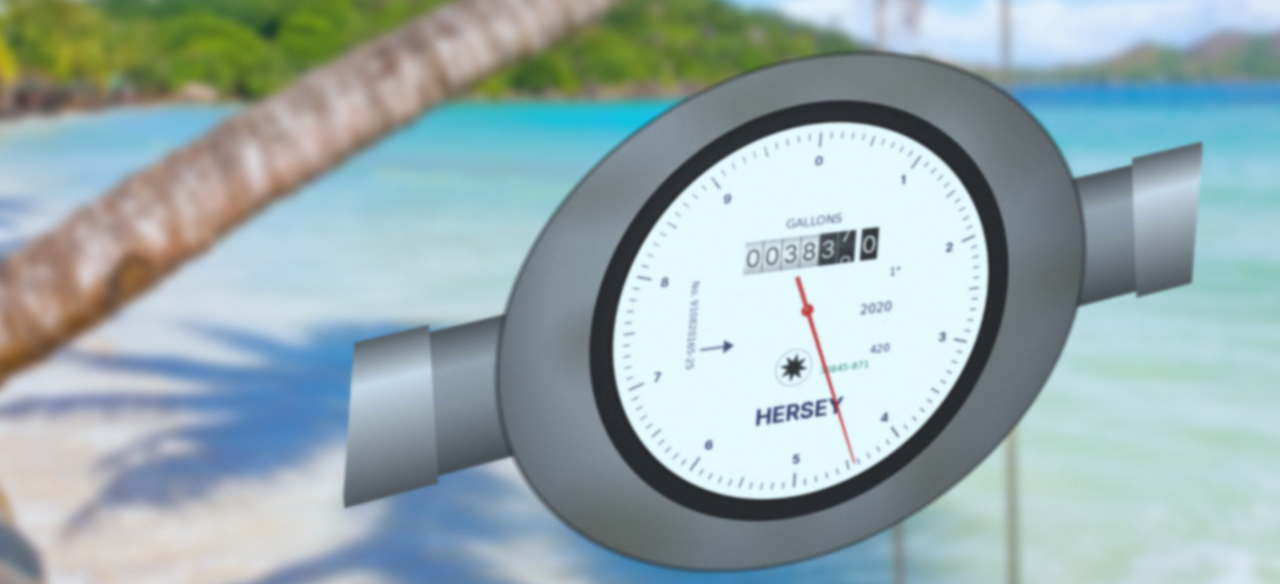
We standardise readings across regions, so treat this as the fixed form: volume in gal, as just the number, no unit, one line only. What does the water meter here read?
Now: 38374.4
